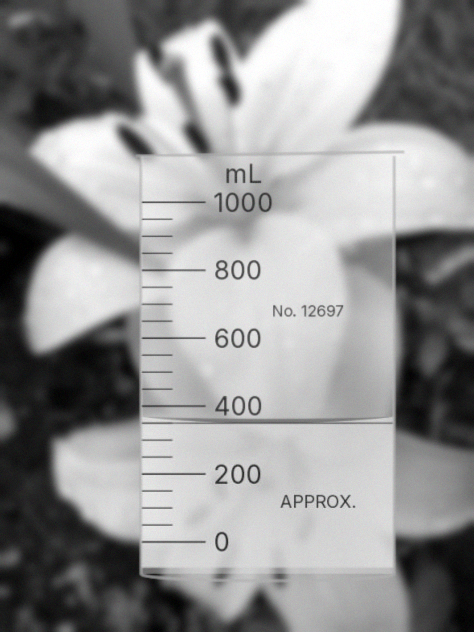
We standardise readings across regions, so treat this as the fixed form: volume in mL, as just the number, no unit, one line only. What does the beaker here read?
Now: 350
